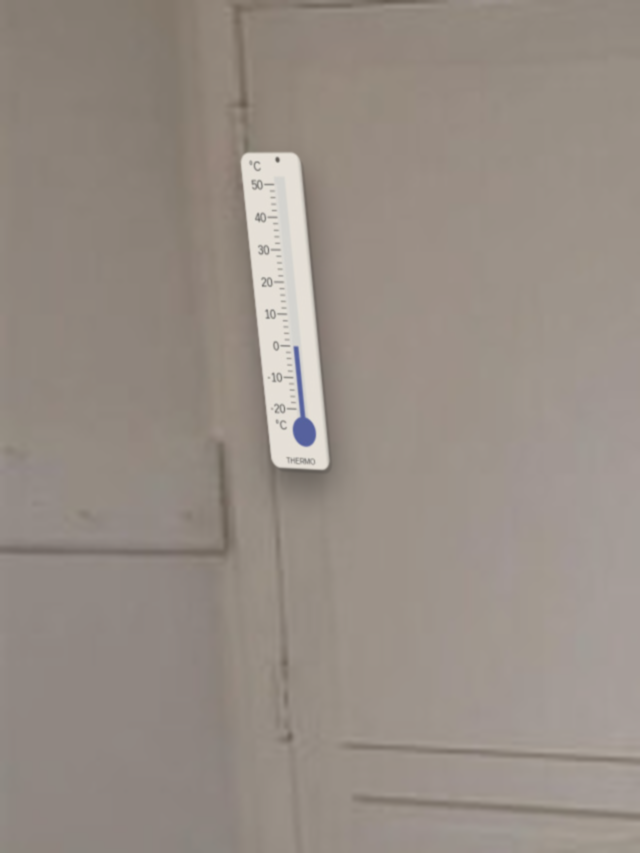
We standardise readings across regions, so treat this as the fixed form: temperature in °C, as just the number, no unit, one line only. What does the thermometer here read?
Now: 0
